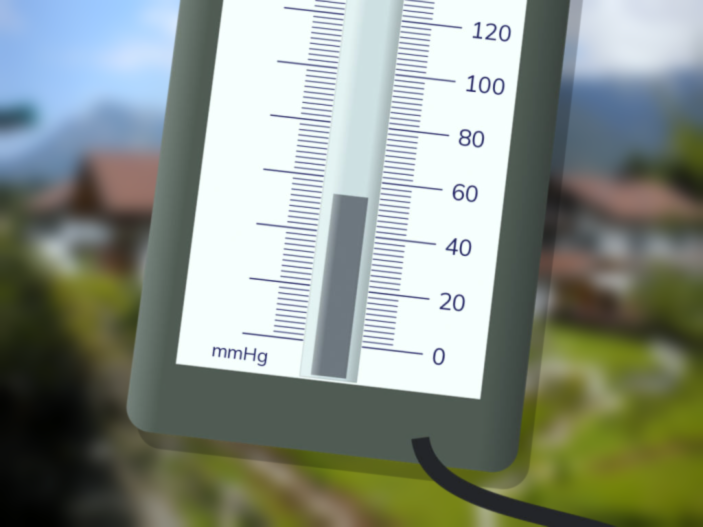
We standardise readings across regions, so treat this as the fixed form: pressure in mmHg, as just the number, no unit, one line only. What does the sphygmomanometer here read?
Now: 54
